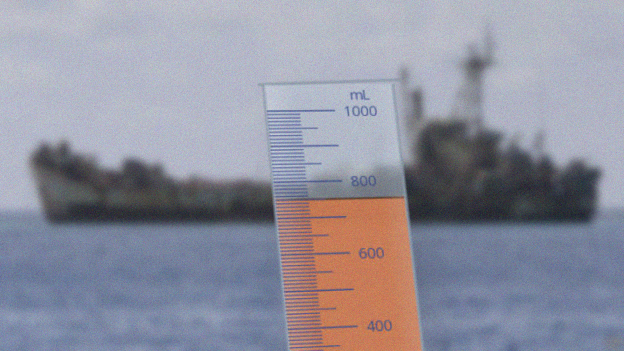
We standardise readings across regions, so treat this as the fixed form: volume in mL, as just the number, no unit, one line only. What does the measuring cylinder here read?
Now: 750
